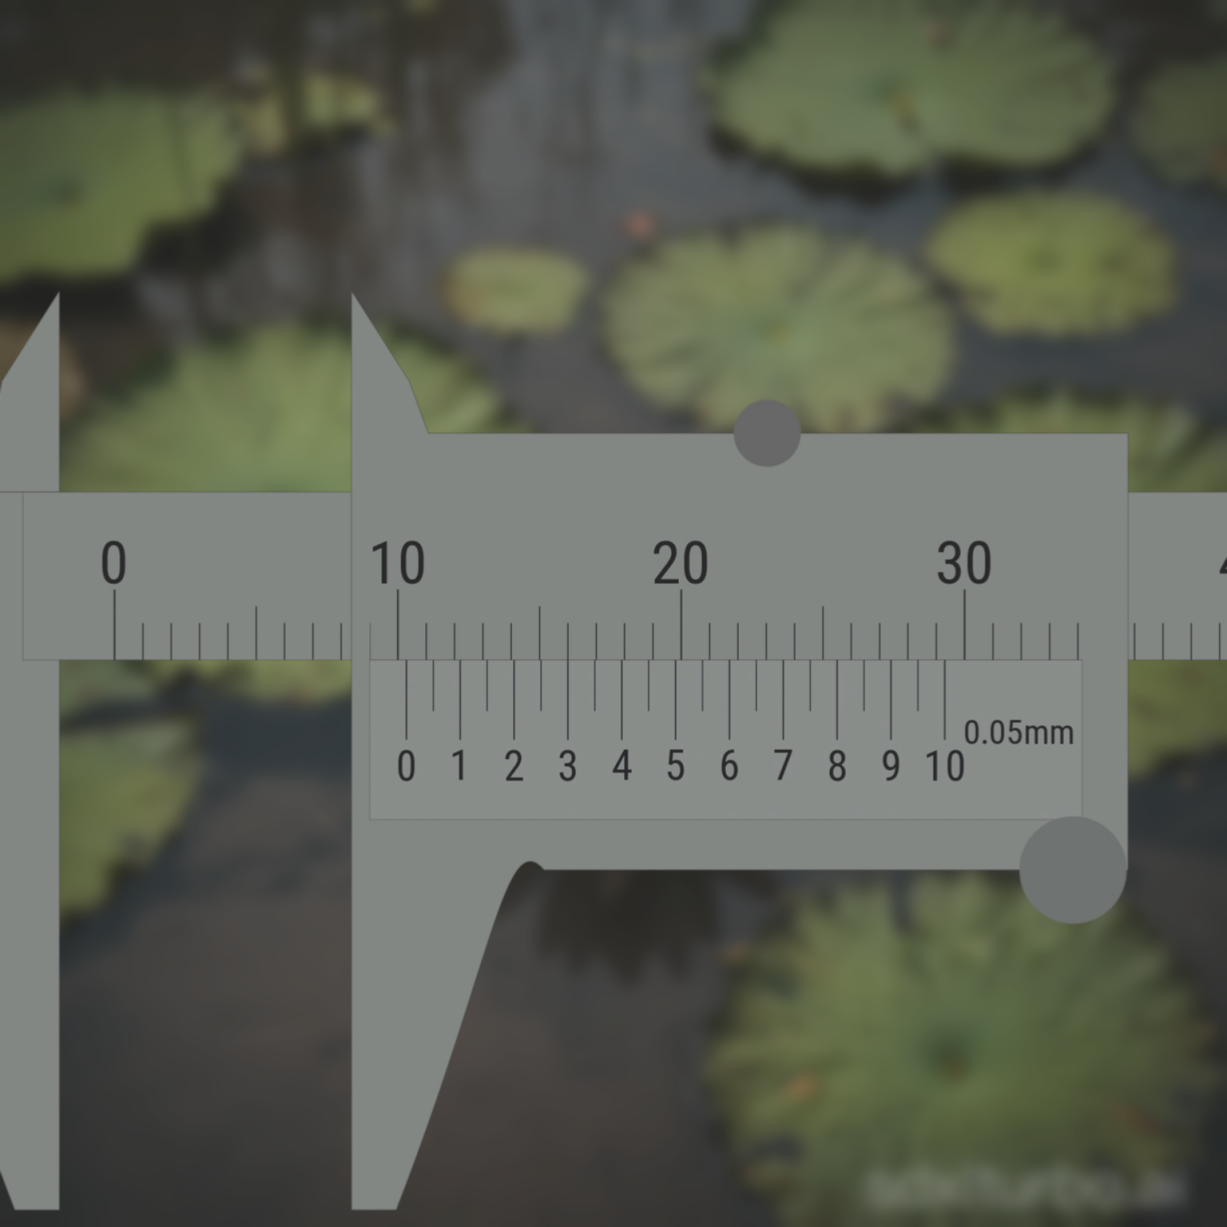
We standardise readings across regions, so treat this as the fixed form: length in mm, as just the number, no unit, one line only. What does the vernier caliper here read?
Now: 10.30
